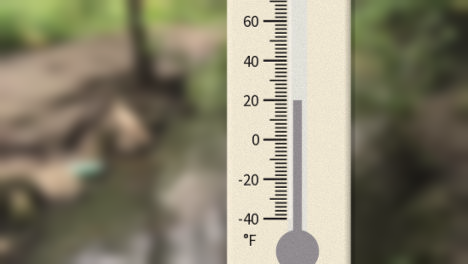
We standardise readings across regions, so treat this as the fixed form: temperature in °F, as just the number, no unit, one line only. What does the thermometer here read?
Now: 20
